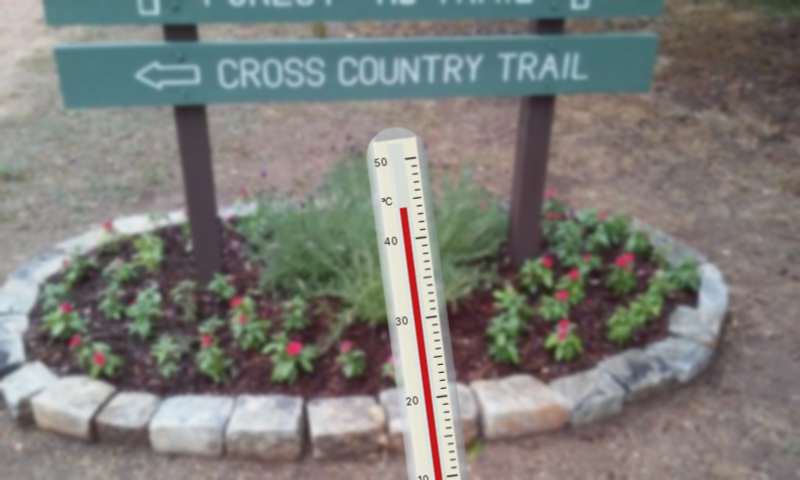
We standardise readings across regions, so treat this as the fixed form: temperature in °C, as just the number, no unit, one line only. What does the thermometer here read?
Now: 44
